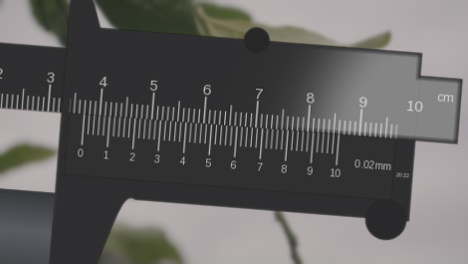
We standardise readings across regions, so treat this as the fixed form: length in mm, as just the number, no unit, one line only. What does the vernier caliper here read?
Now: 37.0
